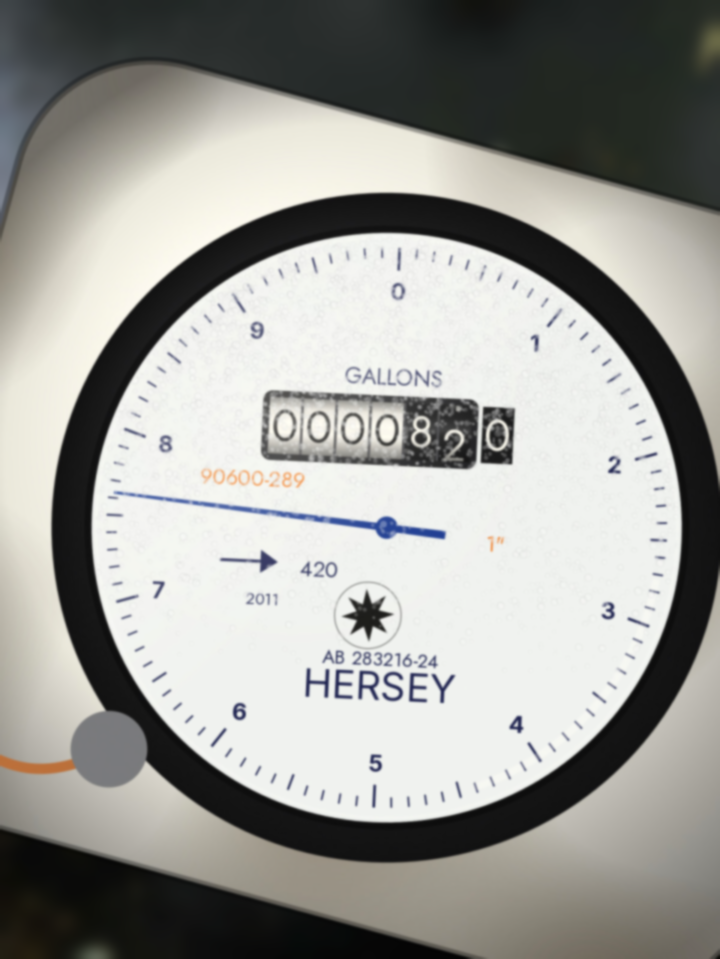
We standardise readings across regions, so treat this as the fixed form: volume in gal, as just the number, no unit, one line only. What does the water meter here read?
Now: 817.6
